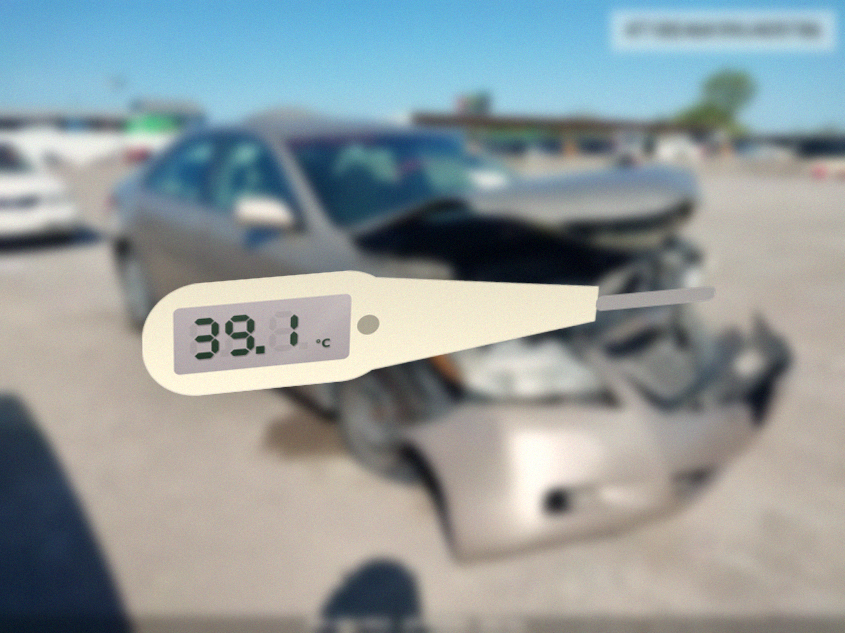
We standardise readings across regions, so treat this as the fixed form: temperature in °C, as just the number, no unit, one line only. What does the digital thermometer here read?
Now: 39.1
